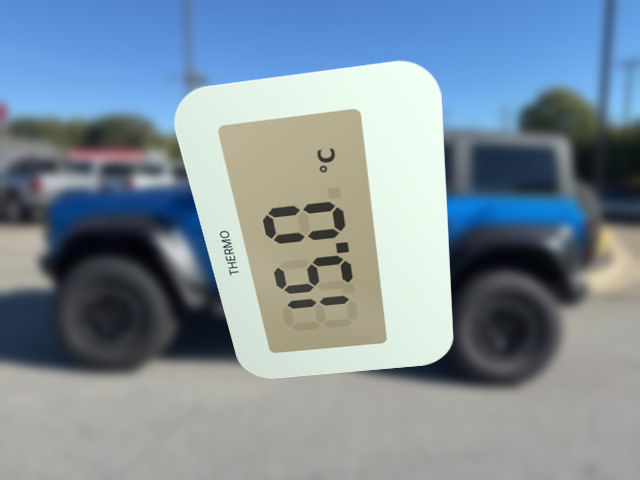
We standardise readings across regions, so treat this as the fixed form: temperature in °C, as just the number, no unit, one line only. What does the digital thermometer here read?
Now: 15.0
